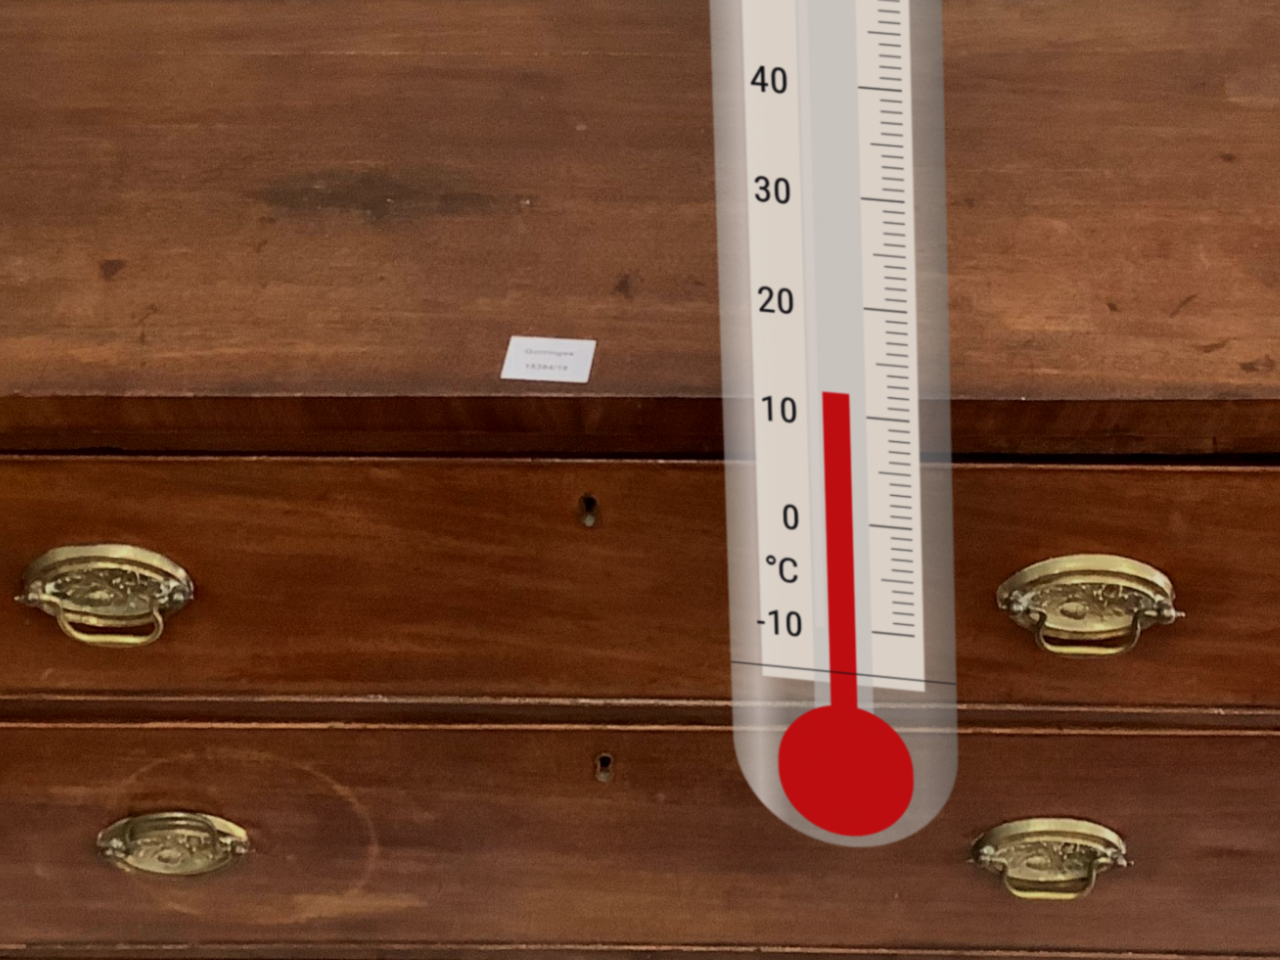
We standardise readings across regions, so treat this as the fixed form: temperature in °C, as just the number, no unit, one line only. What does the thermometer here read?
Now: 12
